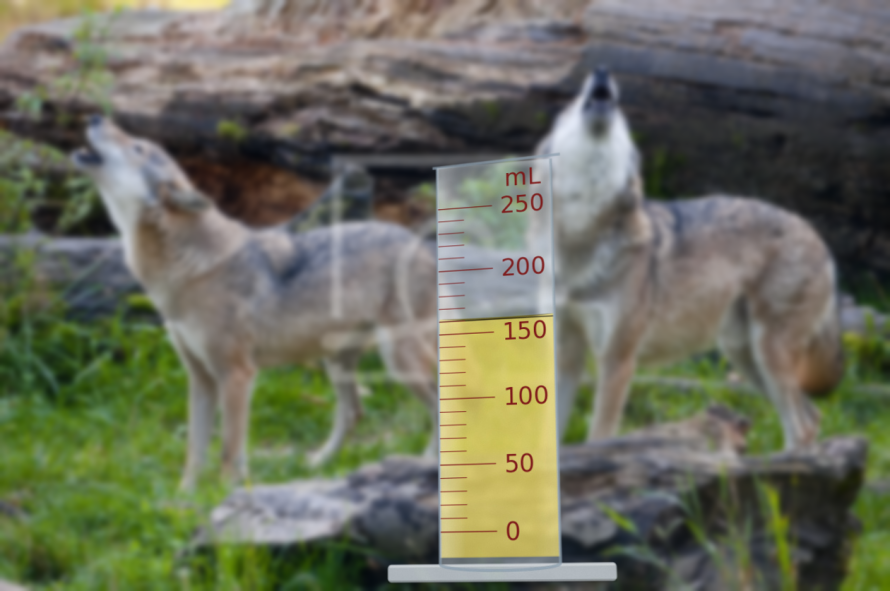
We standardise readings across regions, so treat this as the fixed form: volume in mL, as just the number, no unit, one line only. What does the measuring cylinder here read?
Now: 160
